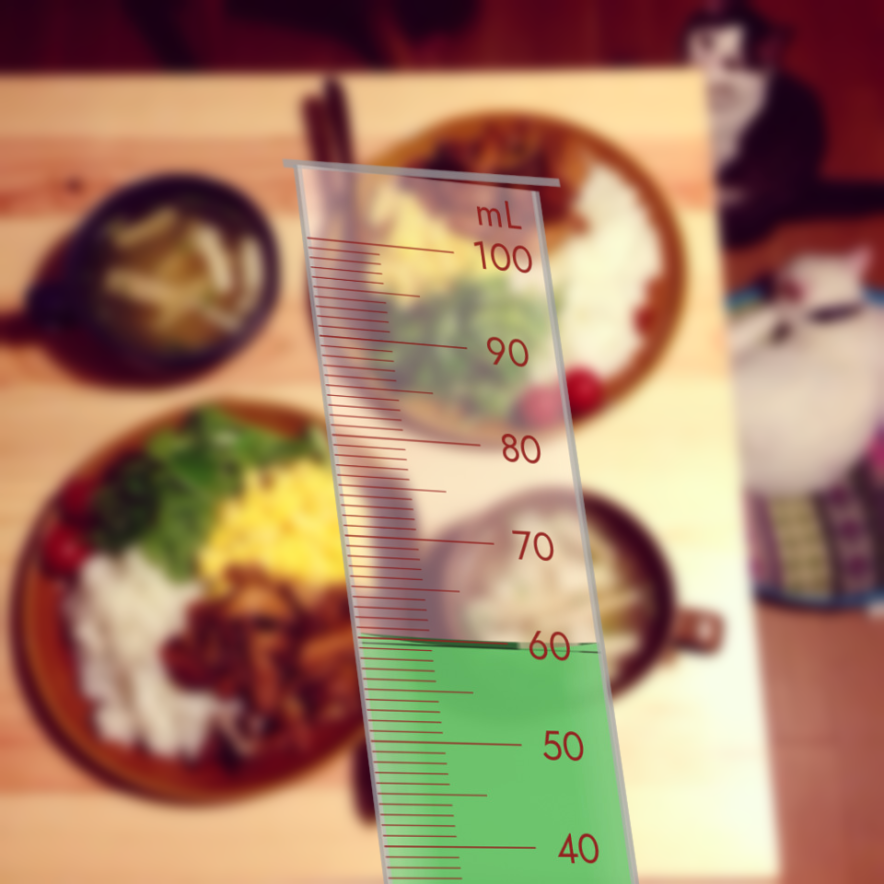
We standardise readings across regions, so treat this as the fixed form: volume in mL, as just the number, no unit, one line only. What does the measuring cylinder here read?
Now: 59.5
